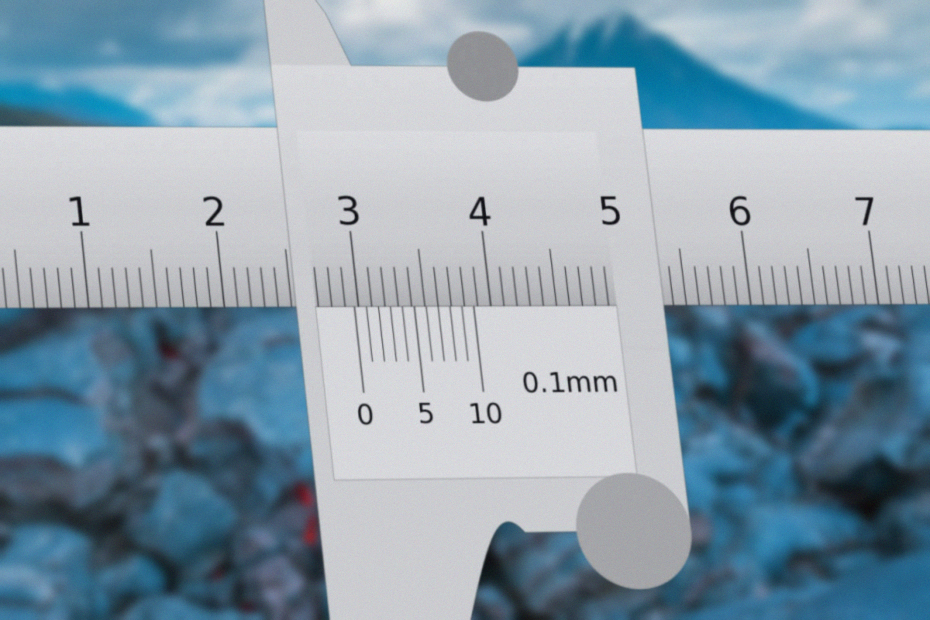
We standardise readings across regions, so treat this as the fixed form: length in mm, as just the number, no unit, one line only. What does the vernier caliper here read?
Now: 29.7
